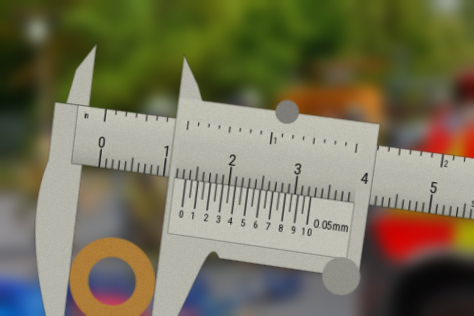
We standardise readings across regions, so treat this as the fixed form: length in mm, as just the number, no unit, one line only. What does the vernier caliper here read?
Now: 13.4
